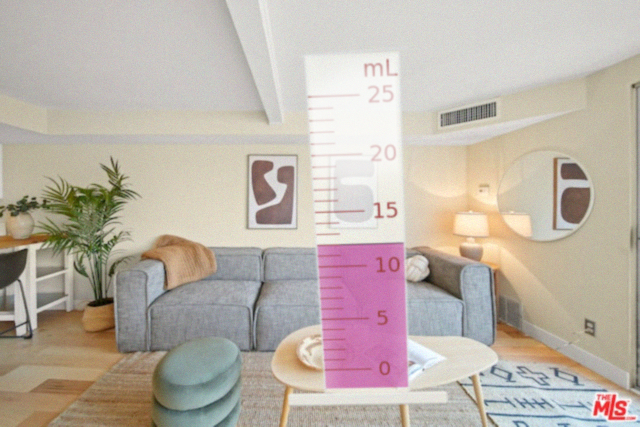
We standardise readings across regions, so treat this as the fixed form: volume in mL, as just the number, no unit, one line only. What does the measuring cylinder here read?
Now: 12
